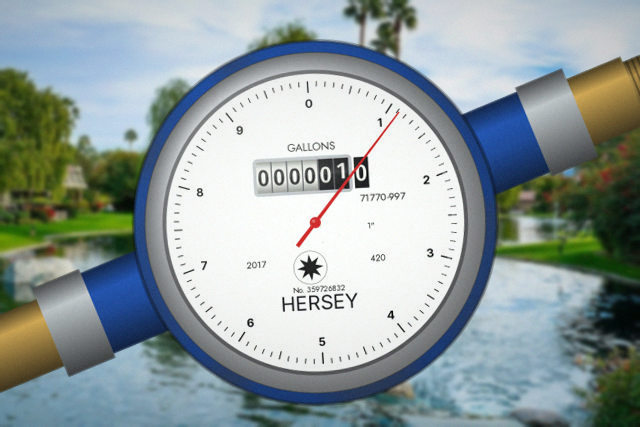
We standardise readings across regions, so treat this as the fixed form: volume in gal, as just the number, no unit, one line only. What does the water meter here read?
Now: 11.1
